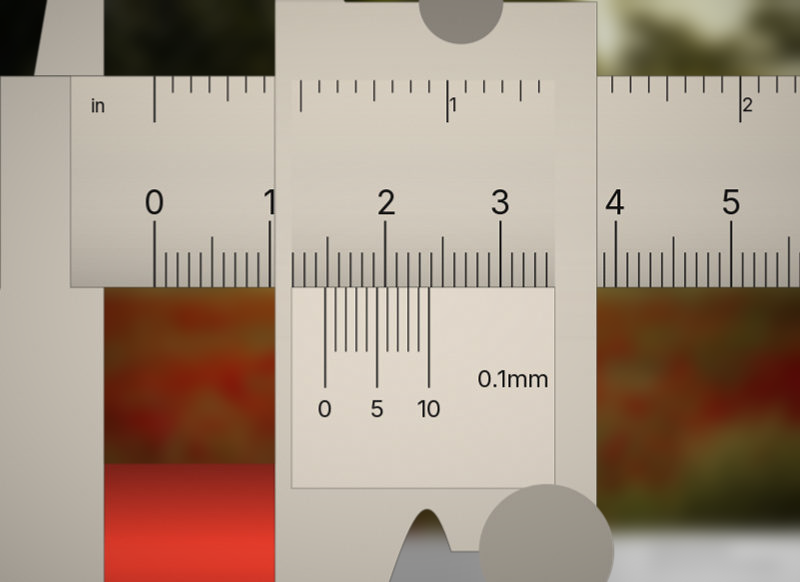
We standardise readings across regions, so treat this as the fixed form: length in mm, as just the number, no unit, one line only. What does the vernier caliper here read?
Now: 14.8
